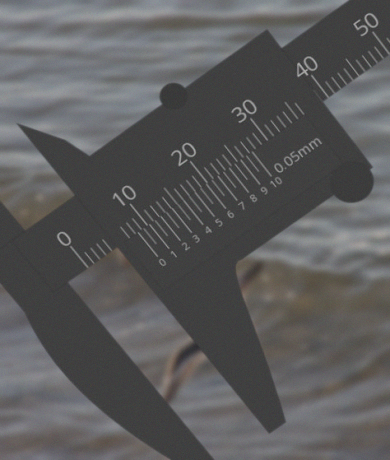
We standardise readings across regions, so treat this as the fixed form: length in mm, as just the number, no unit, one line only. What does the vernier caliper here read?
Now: 8.4
